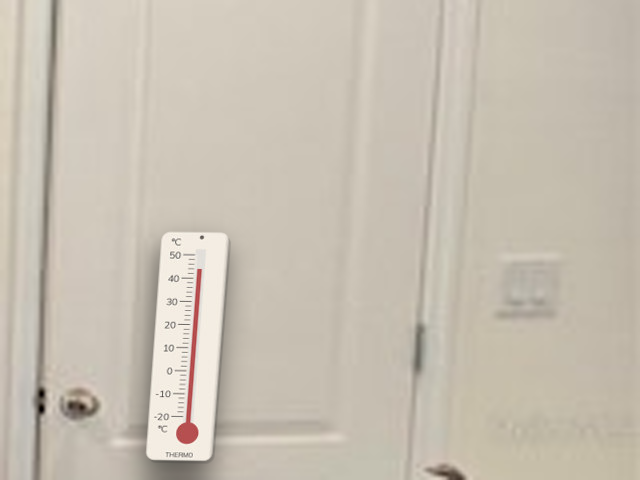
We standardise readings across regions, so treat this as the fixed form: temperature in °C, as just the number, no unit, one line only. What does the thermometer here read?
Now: 44
